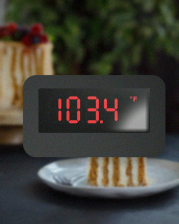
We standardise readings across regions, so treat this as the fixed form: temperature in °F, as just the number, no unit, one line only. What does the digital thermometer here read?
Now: 103.4
